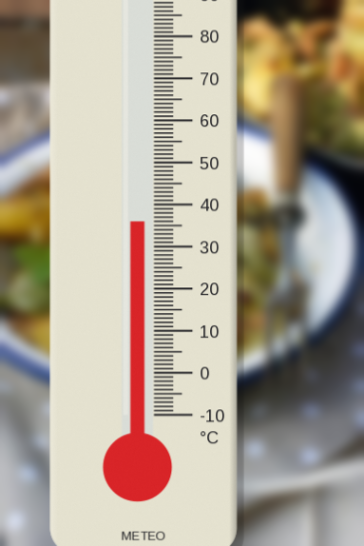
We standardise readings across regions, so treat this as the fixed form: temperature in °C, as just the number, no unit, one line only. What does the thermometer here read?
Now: 36
